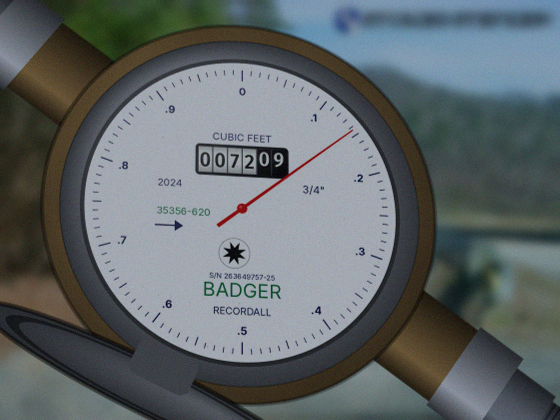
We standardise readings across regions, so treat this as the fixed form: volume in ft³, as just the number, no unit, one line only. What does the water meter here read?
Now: 7209.14
